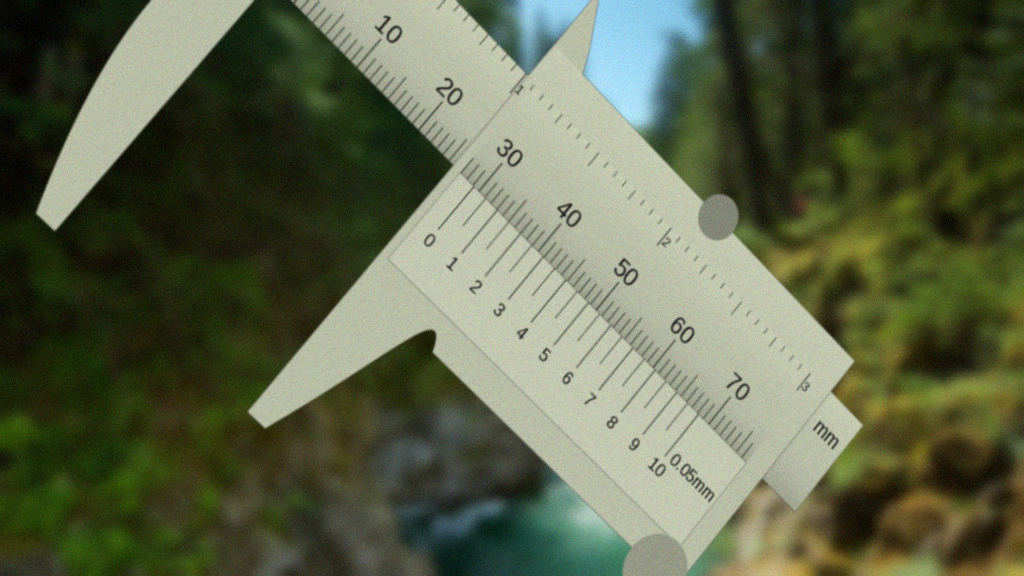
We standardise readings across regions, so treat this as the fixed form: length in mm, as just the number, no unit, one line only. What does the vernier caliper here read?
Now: 29.2
